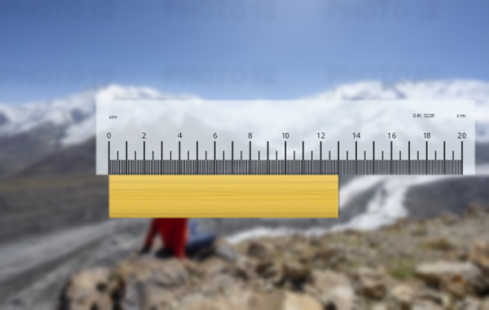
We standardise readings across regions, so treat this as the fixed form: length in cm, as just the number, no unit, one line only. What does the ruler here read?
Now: 13
